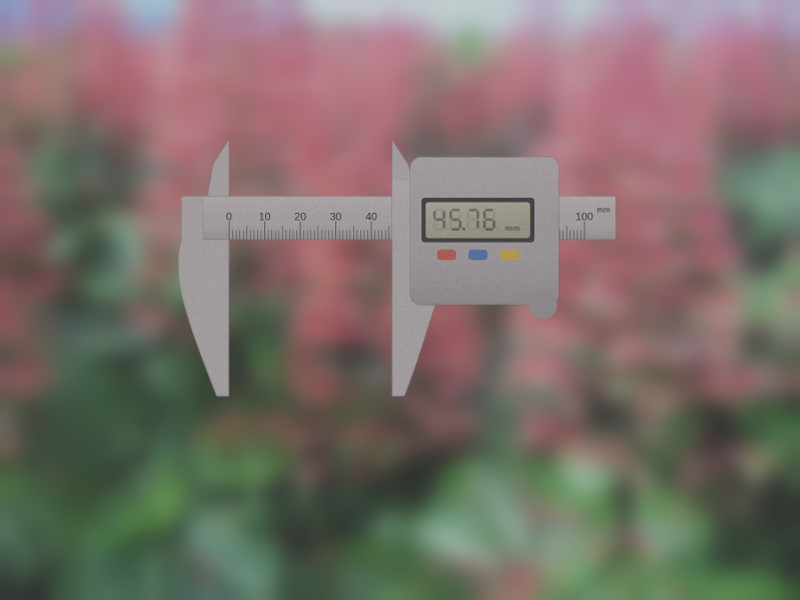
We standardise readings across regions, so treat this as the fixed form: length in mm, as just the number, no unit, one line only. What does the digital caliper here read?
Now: 45.76
